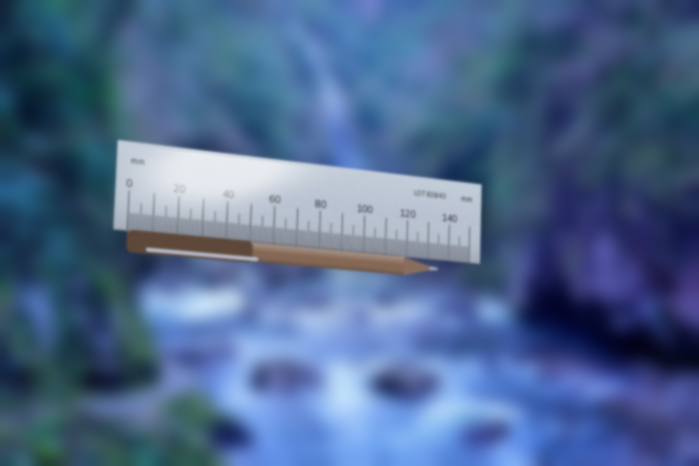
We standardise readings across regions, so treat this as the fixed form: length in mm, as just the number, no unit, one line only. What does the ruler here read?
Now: 135
